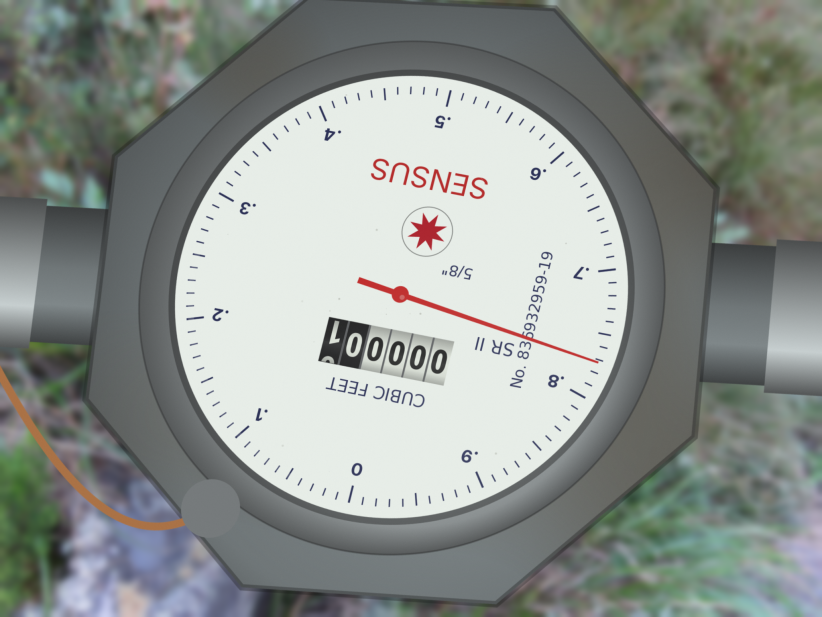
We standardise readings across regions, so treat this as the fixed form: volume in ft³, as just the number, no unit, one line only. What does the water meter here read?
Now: 0.77
